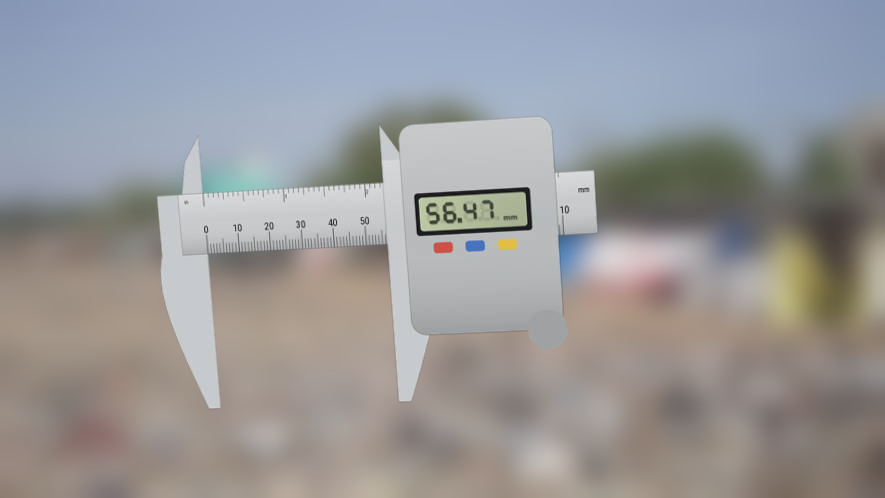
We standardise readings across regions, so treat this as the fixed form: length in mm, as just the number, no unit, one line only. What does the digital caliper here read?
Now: 56.47
